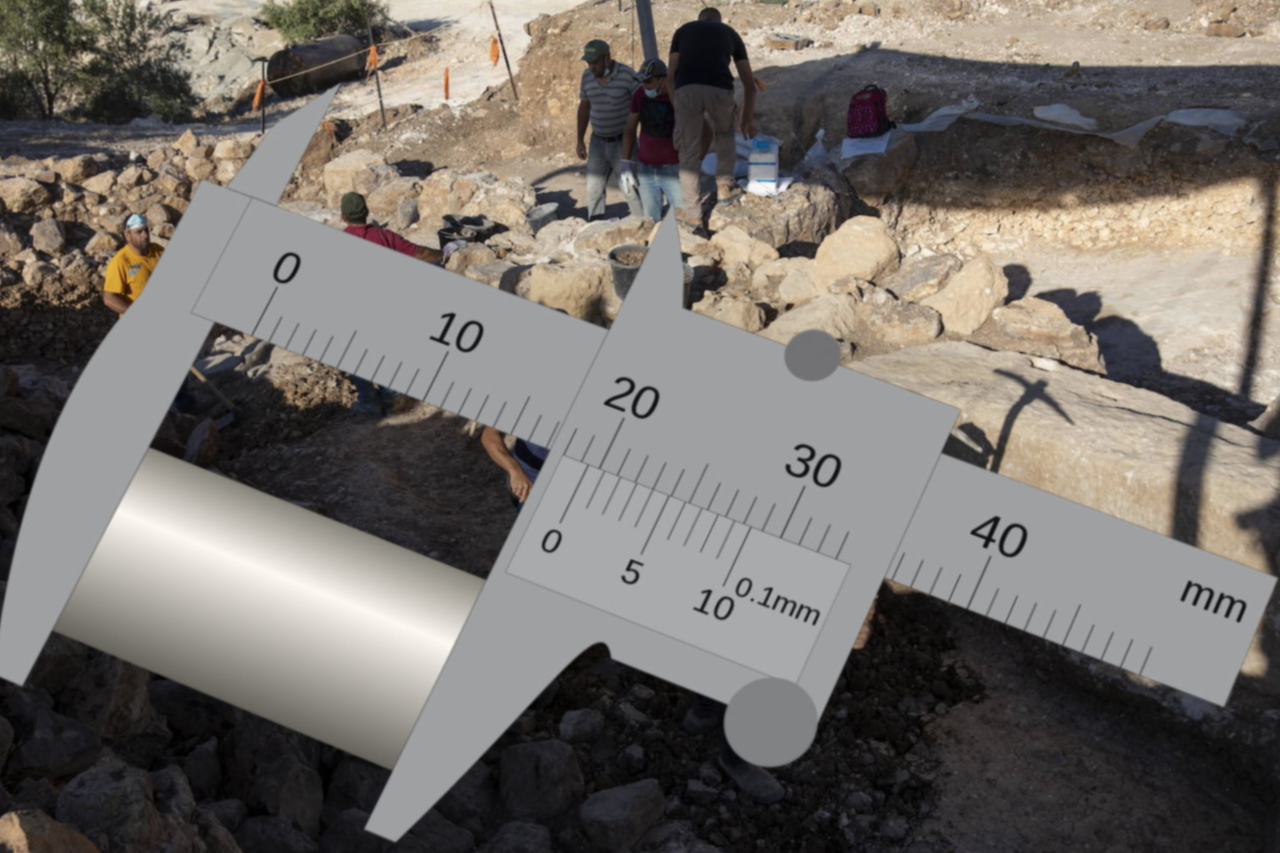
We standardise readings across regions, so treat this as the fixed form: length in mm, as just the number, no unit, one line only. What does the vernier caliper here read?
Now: 19.4
